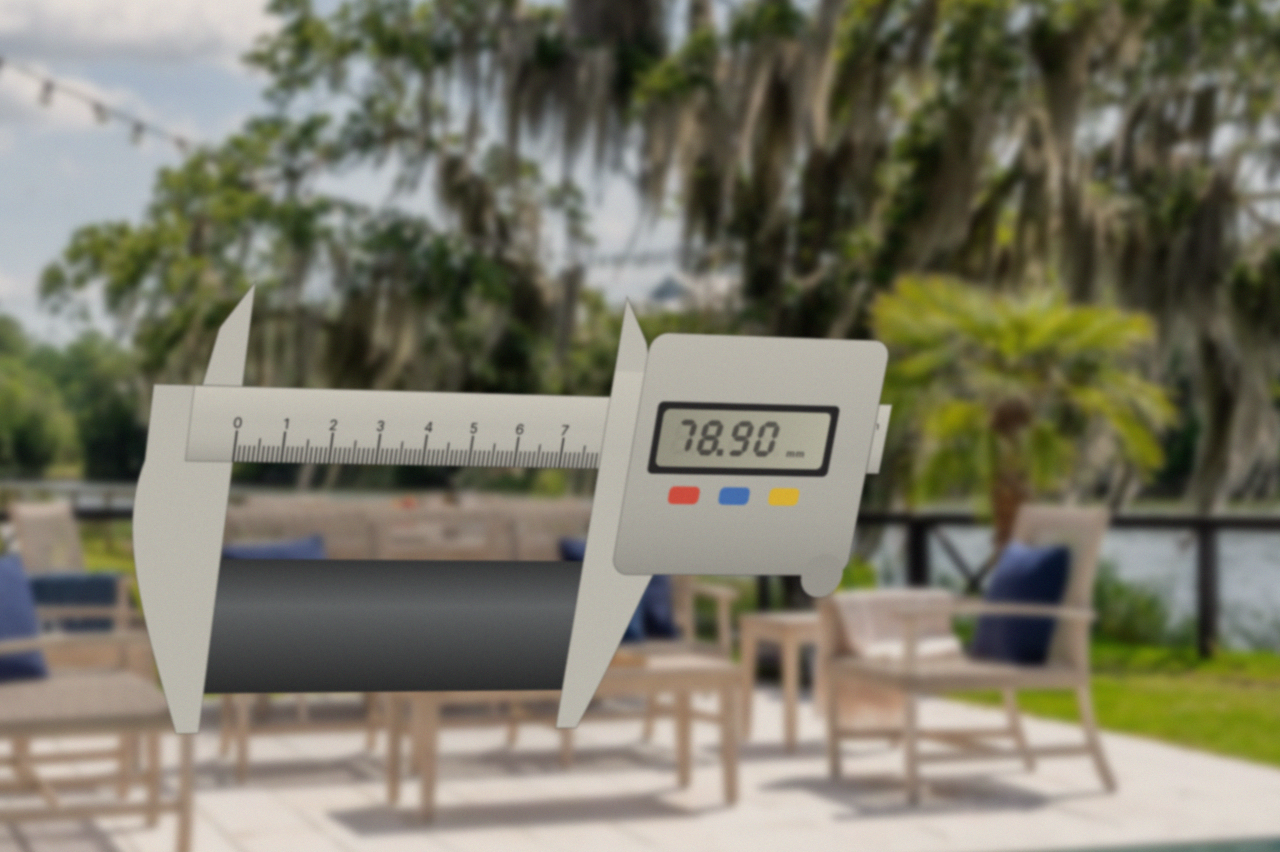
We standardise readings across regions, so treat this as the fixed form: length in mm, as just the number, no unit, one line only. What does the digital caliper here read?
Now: 78.90
